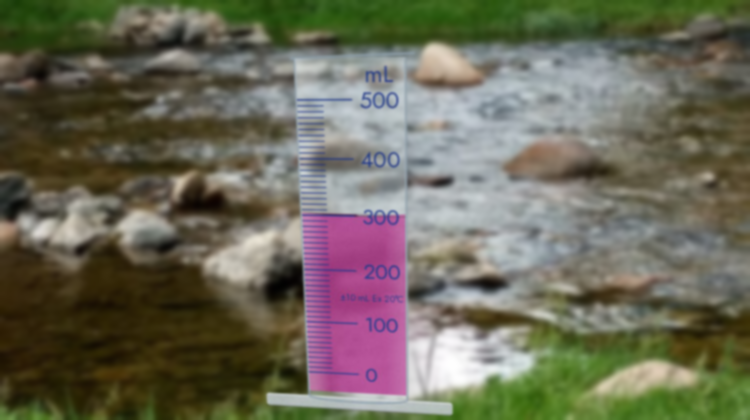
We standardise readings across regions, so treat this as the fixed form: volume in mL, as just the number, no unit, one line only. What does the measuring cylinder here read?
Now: 300
